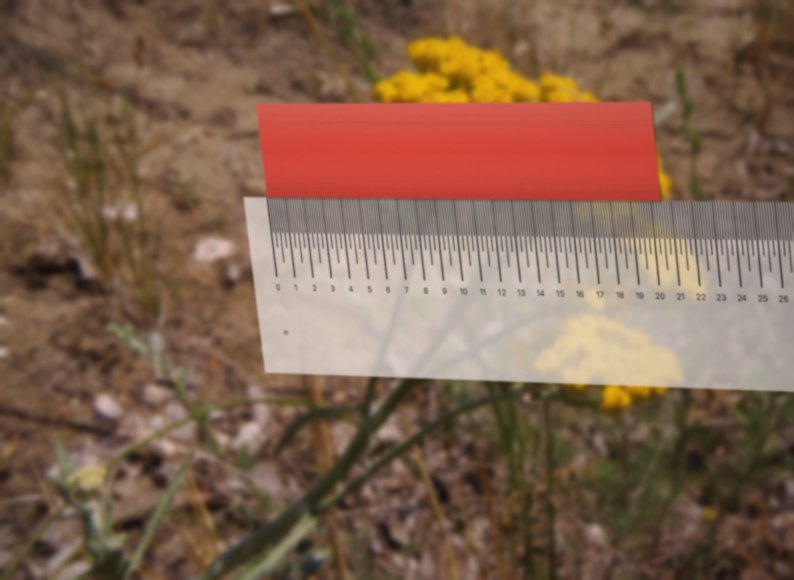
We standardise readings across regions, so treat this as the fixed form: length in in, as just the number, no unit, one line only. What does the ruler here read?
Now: 20.5
